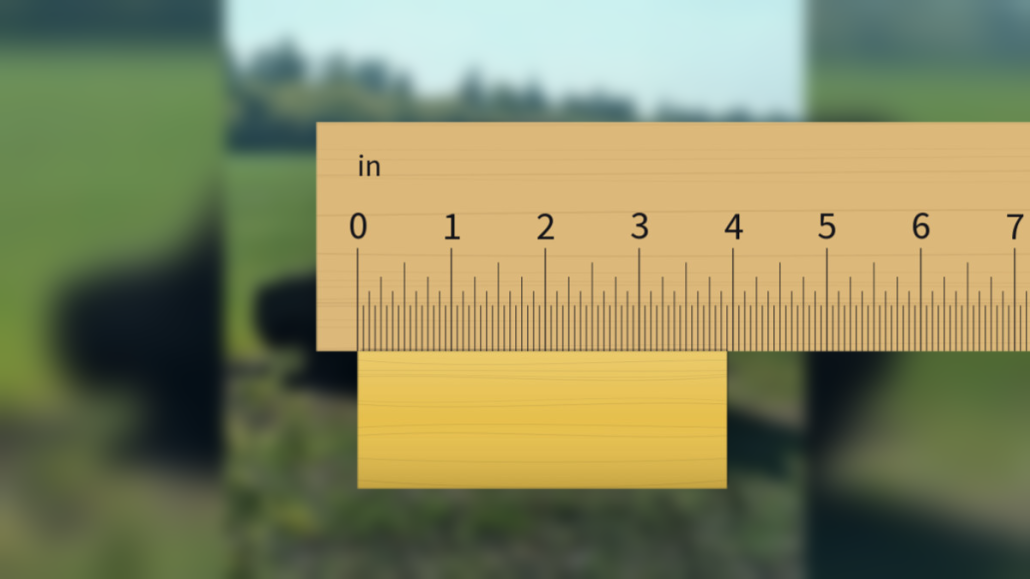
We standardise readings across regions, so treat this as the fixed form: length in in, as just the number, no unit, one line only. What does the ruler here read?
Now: 3.9375
